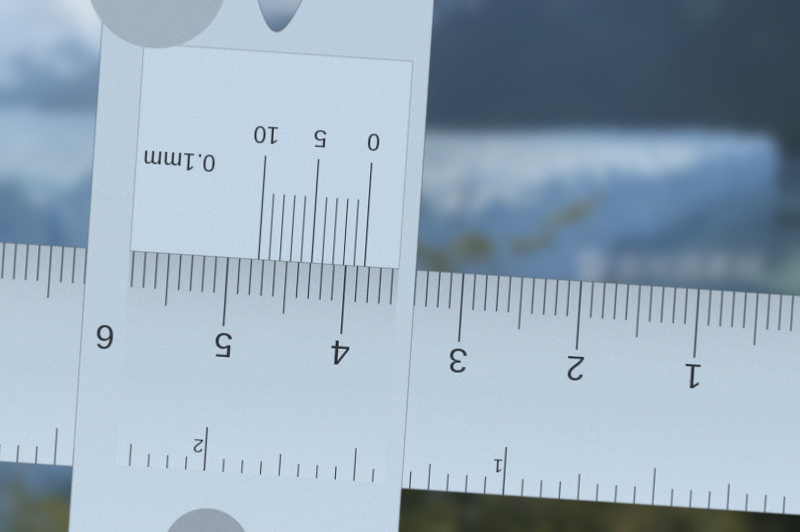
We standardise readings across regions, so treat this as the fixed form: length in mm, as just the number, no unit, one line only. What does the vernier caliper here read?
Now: 38.4
